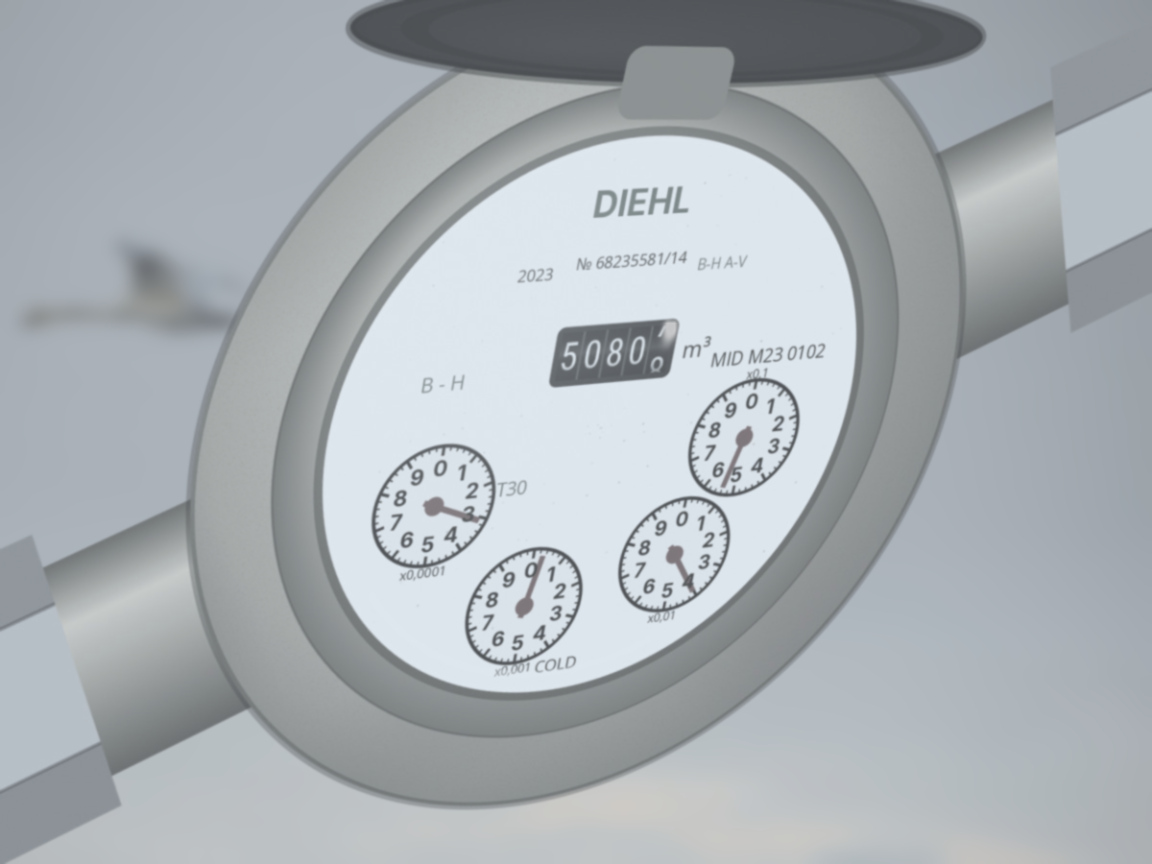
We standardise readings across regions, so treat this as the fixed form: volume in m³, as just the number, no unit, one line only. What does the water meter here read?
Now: 50807.5403
